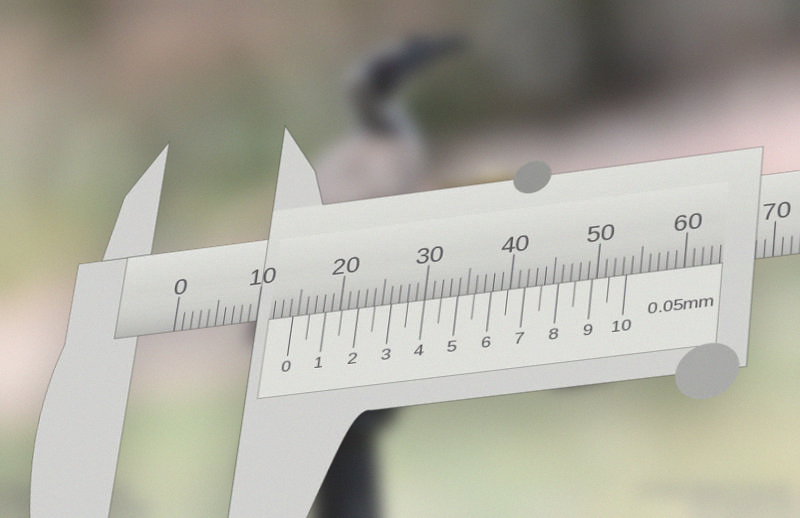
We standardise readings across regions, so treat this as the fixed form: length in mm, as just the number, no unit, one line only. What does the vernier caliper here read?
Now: 14.4
